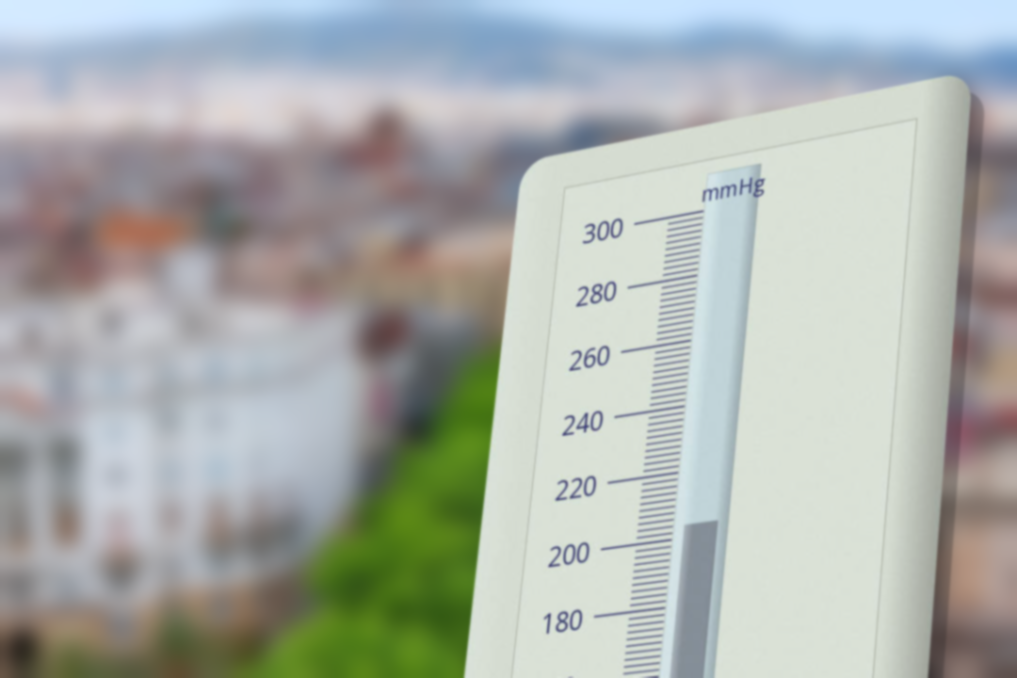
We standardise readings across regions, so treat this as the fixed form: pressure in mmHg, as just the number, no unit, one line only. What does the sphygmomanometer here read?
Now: 204
